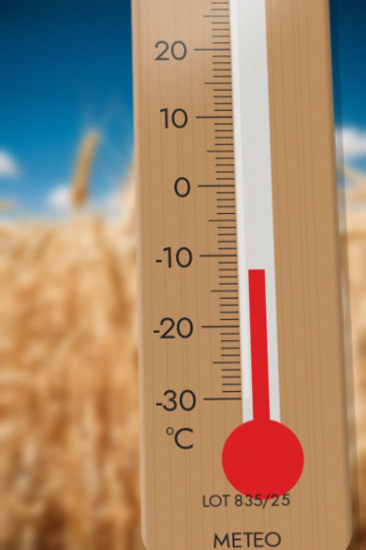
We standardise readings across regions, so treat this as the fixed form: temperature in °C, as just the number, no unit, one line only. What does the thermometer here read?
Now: -12
